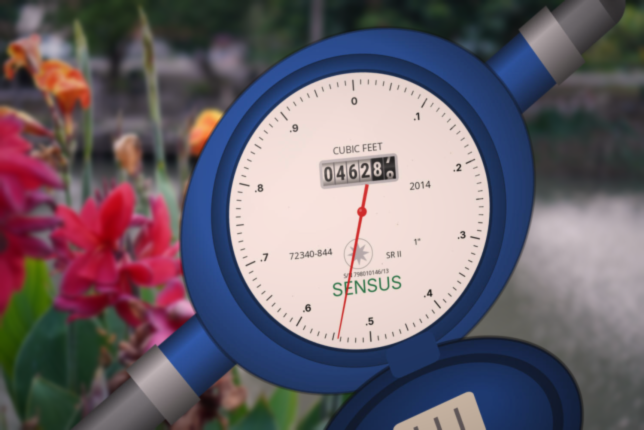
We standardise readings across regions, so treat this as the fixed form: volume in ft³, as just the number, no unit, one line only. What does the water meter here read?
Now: 46287.54
